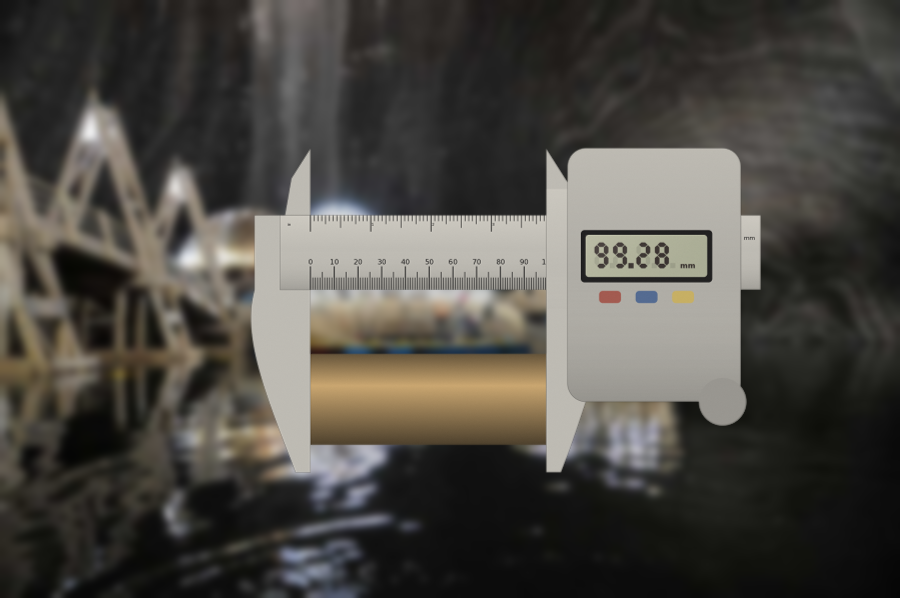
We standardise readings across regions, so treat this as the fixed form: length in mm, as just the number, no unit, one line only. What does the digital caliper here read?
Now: 99.28
